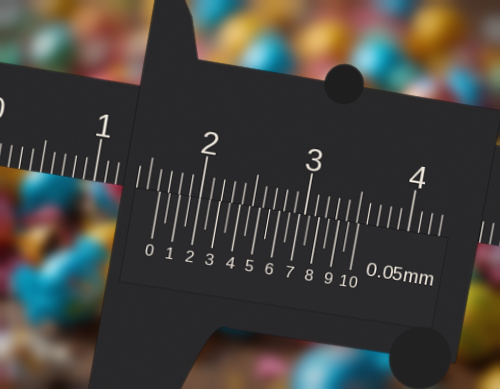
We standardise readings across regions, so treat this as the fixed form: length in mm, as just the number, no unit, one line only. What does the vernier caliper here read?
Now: 16.2
